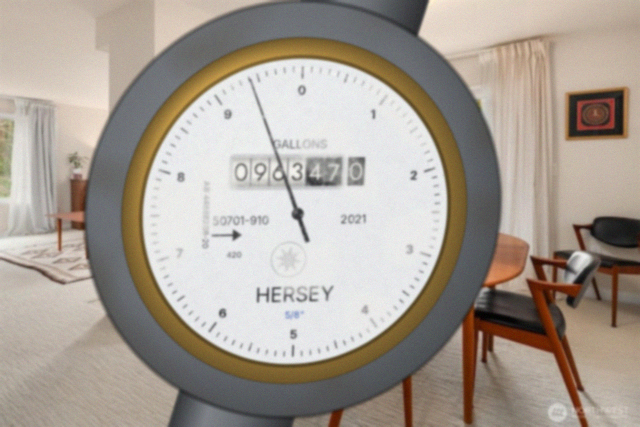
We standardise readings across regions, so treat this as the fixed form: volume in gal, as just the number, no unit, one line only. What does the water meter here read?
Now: 963469.4
